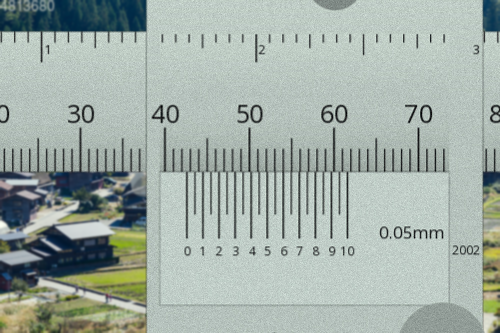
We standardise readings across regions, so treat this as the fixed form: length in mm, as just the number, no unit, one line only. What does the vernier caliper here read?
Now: 42.6
